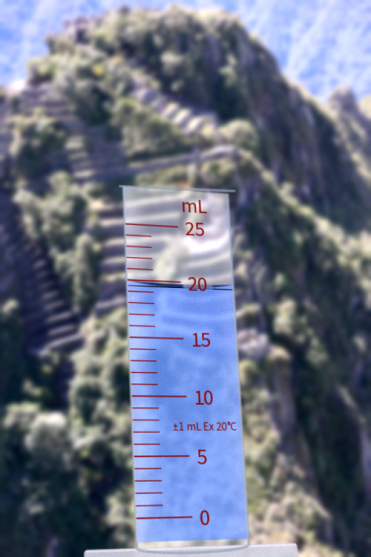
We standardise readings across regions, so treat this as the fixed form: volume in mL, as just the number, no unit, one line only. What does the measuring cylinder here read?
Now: 19.5
